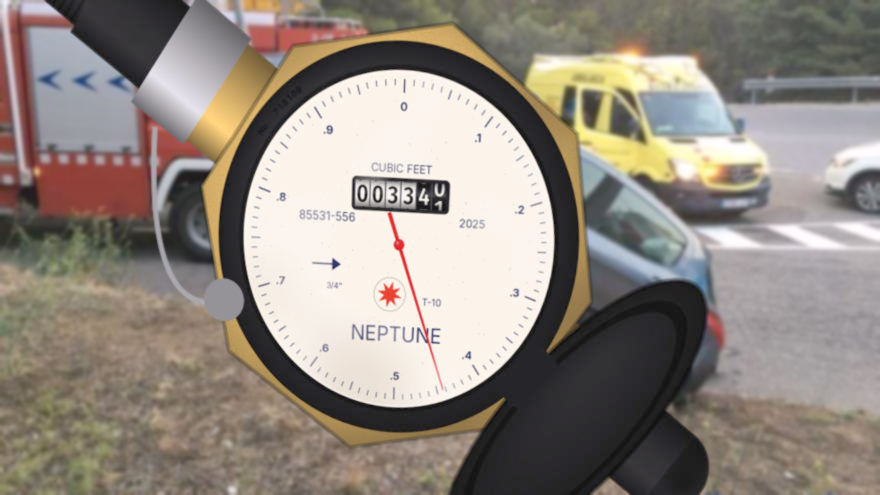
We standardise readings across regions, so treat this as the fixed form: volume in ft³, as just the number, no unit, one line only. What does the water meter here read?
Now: 3340.44
